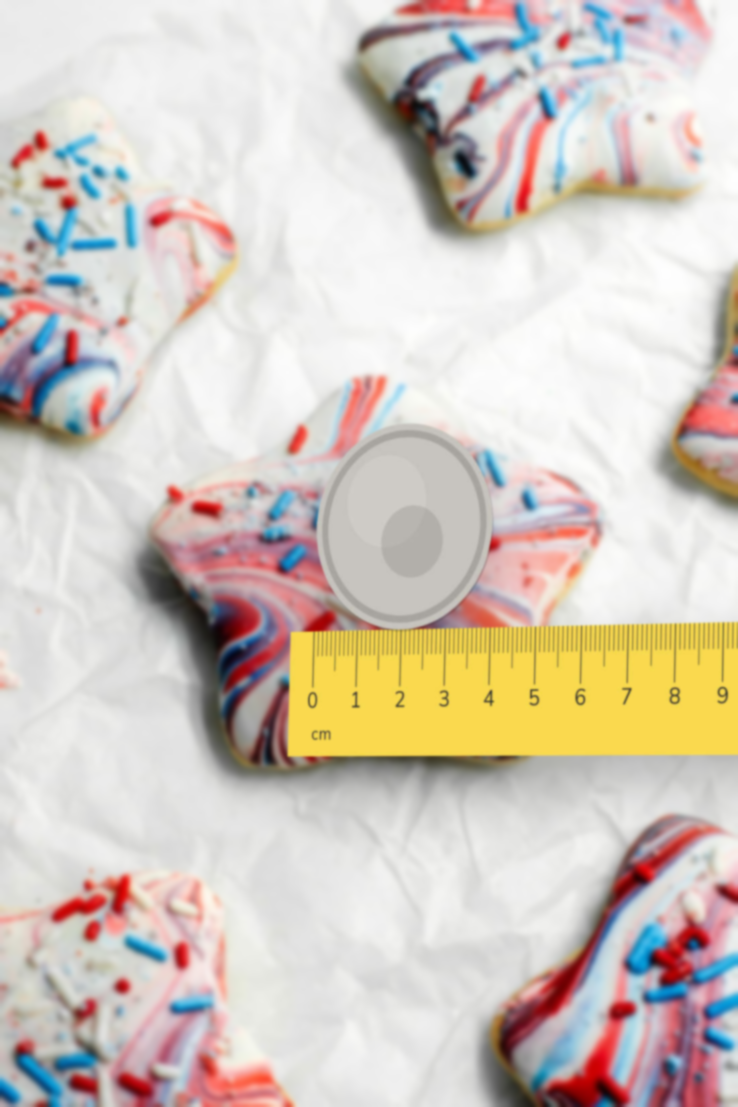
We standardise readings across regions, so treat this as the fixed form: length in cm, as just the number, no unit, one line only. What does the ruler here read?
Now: 4
